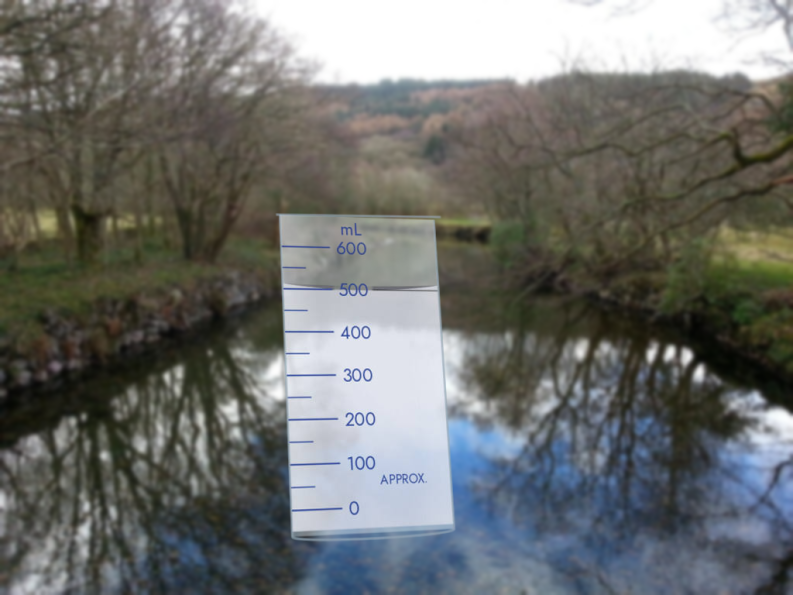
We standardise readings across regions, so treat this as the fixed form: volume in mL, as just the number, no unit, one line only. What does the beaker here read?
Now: 500
